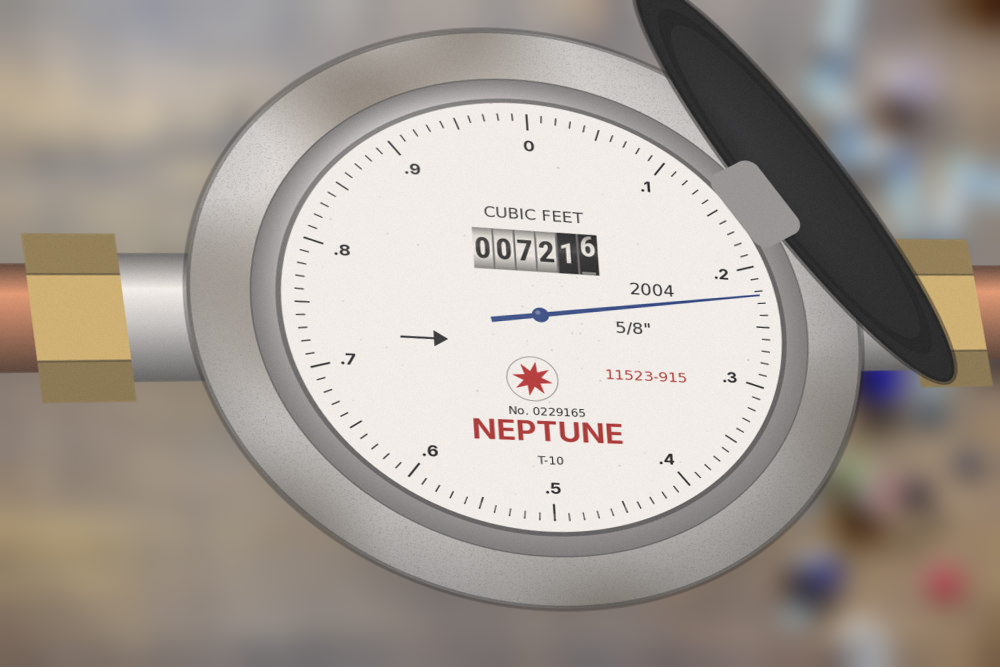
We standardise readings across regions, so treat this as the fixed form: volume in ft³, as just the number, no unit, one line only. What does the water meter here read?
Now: 7216.22
